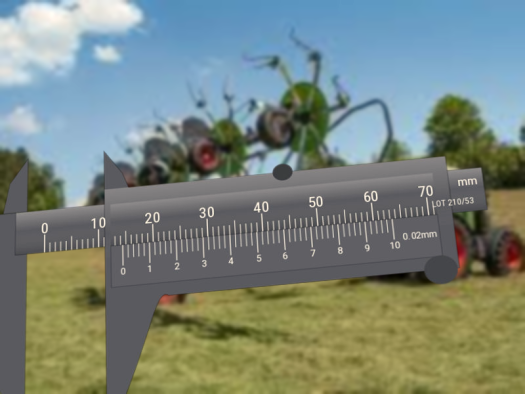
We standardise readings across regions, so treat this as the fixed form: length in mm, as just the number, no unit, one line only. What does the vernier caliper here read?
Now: 14.4
